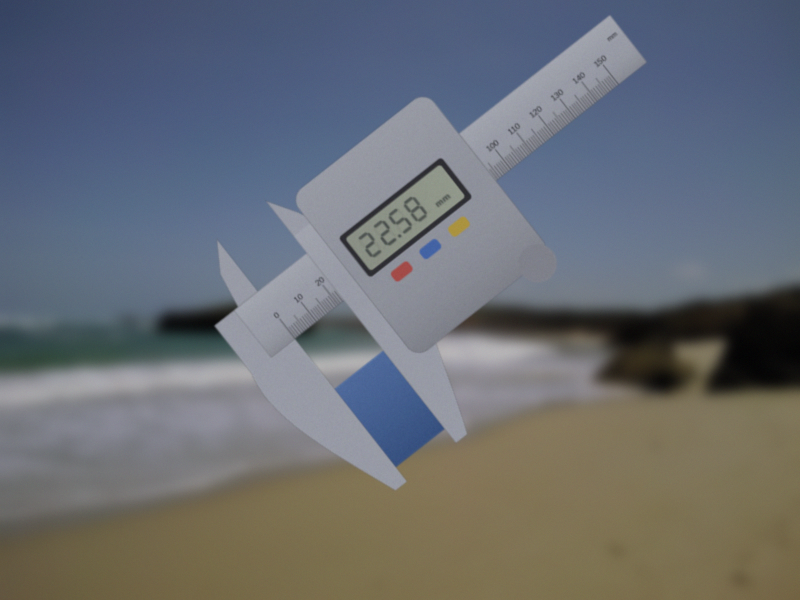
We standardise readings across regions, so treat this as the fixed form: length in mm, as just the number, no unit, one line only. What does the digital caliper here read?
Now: 22.58
